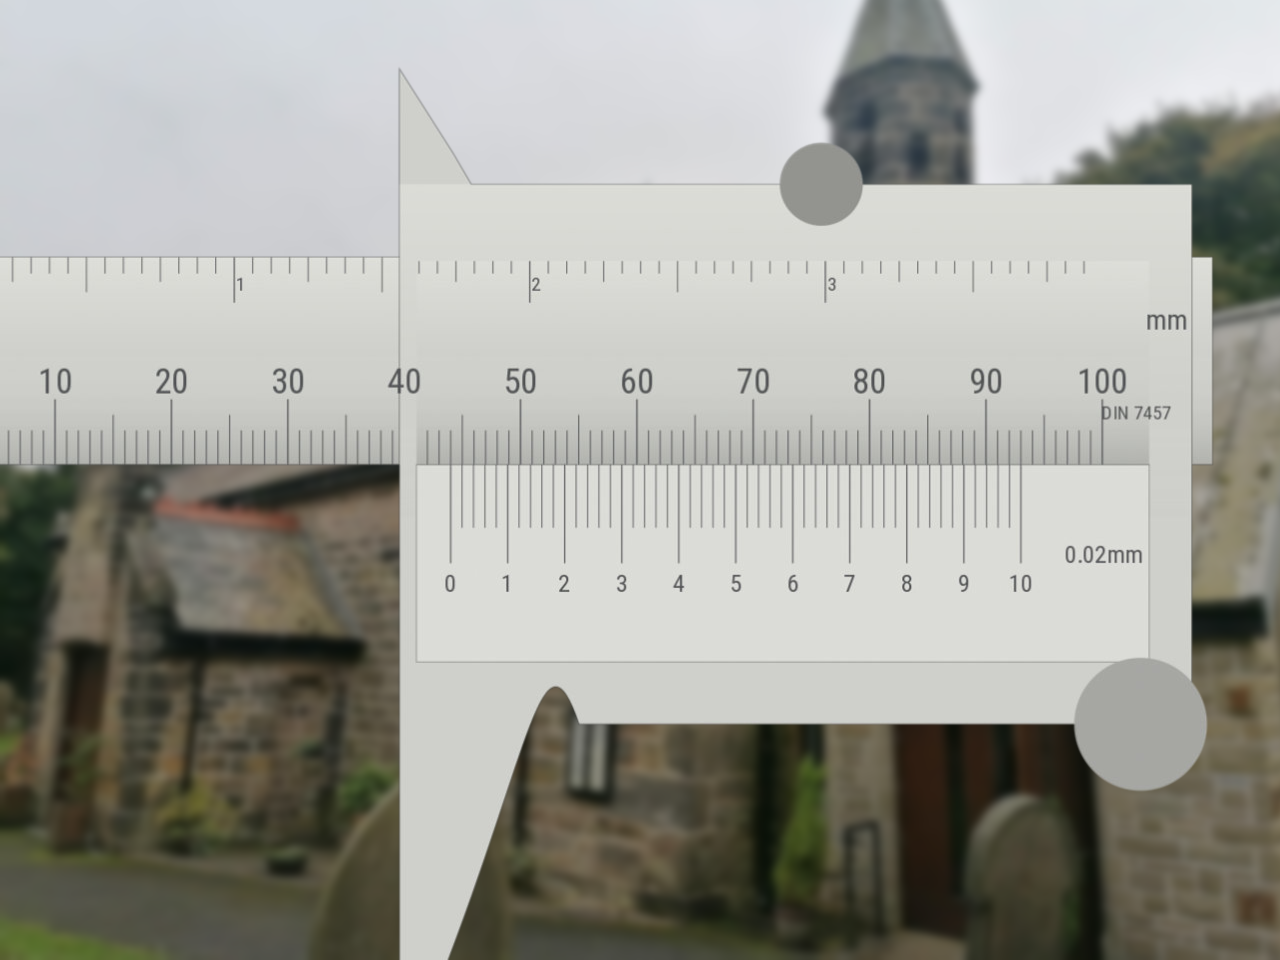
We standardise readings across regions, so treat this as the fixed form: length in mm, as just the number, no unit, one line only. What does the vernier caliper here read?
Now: 44.0
